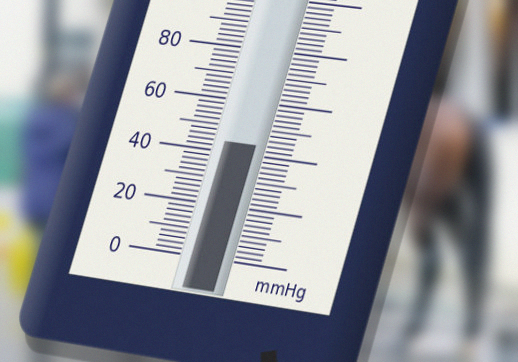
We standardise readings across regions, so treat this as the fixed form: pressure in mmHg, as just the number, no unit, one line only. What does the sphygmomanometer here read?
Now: 44
